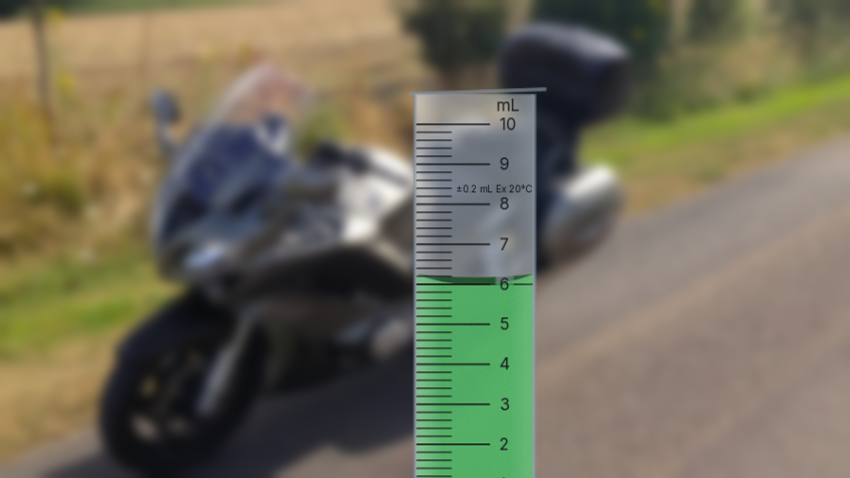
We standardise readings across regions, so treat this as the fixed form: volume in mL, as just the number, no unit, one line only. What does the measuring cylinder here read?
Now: 6
